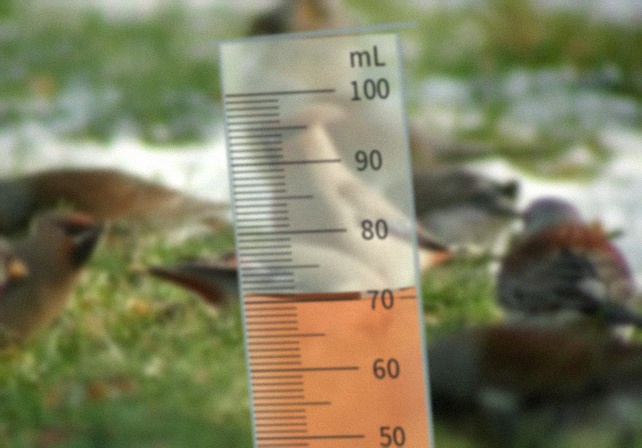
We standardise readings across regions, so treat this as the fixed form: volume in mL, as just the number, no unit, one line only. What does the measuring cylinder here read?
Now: 70
